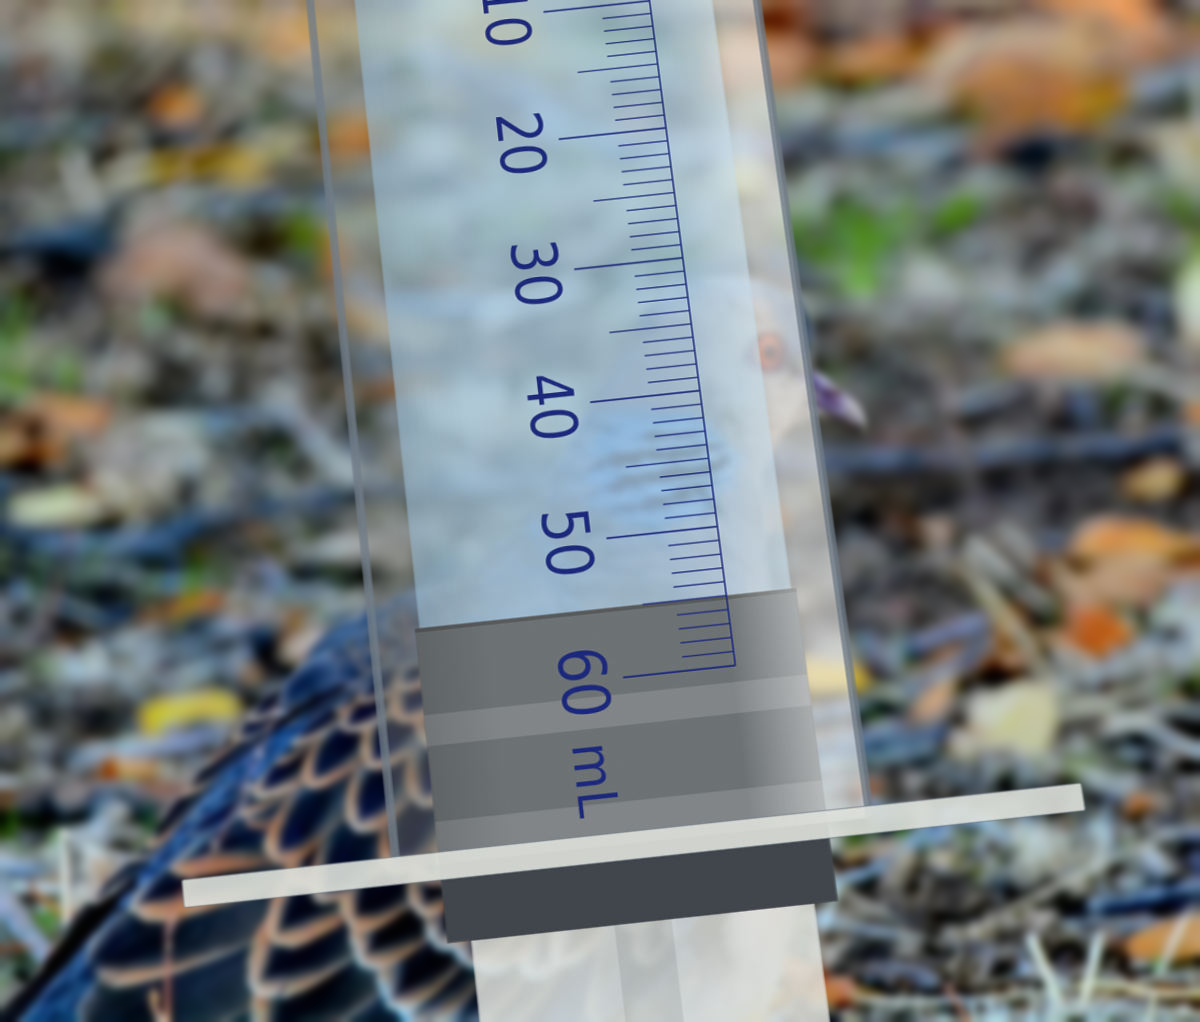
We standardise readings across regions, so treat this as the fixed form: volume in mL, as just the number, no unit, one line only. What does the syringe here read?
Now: 55
